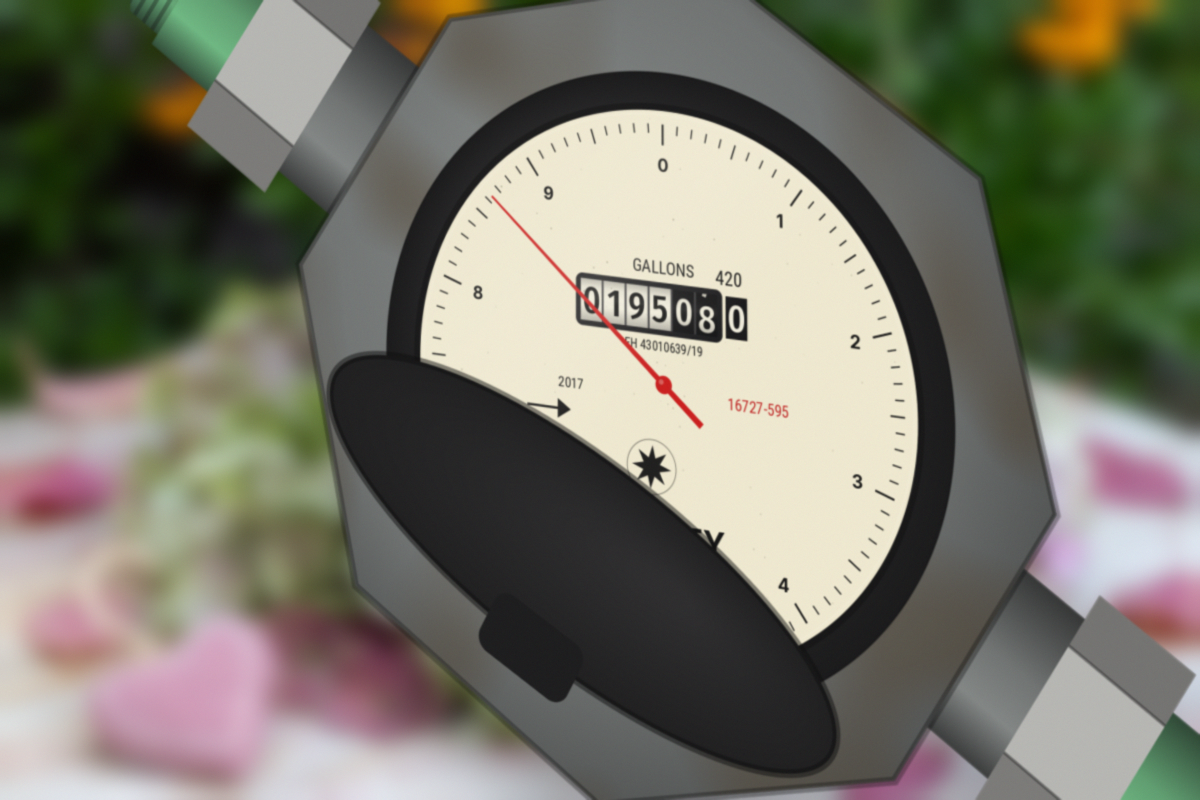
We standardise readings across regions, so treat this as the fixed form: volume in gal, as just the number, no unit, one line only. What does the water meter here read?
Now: 195078.6
